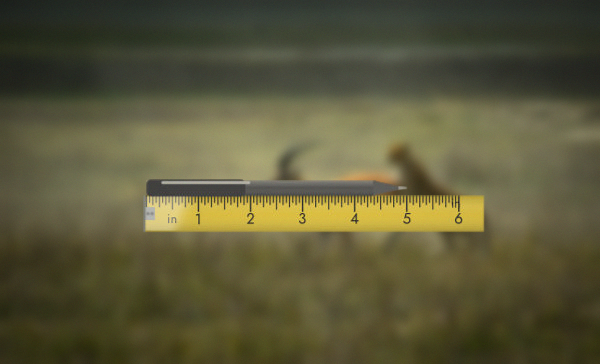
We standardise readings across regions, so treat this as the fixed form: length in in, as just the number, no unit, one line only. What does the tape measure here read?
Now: 5
